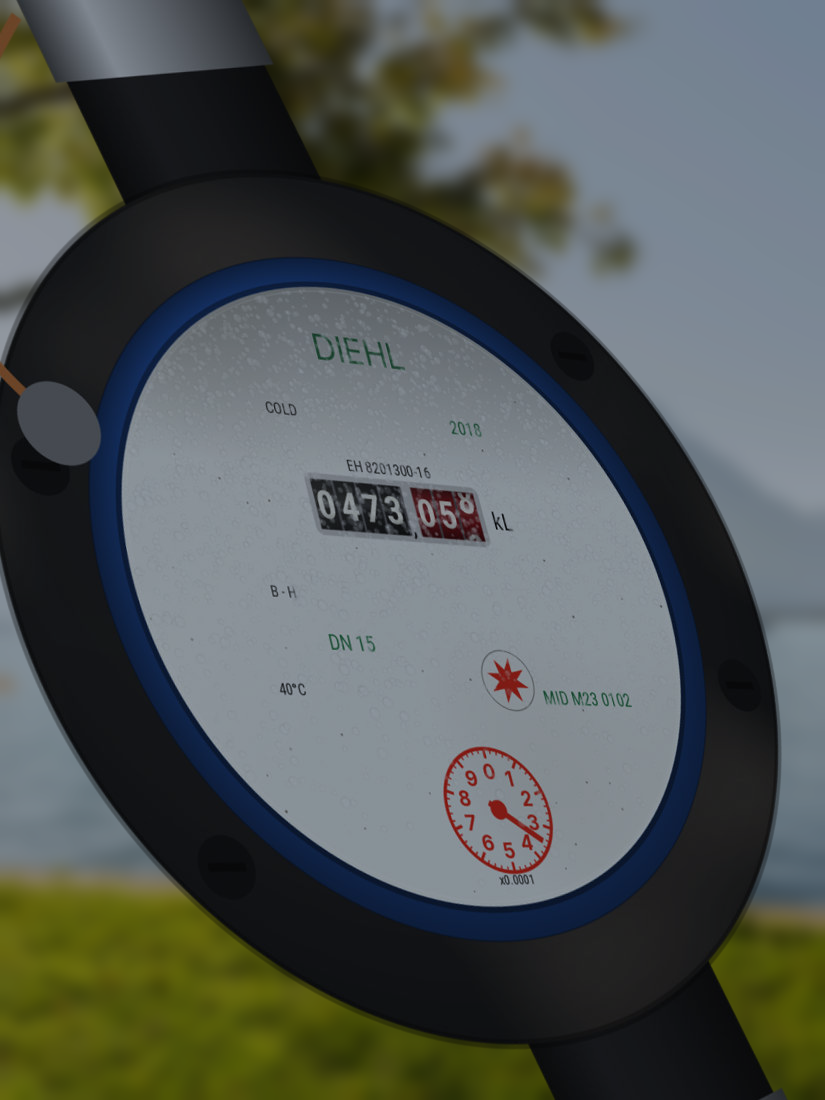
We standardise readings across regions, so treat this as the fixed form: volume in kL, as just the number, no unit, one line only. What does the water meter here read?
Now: 473.0583
